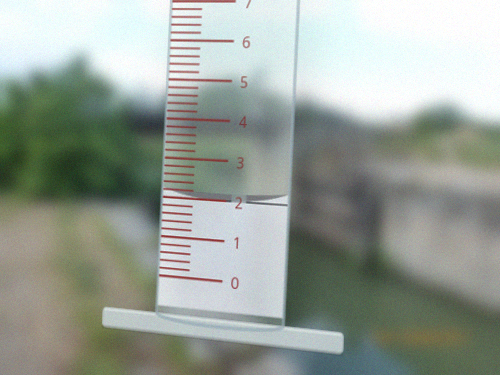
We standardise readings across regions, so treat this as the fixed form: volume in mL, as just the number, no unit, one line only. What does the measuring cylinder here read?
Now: 2
